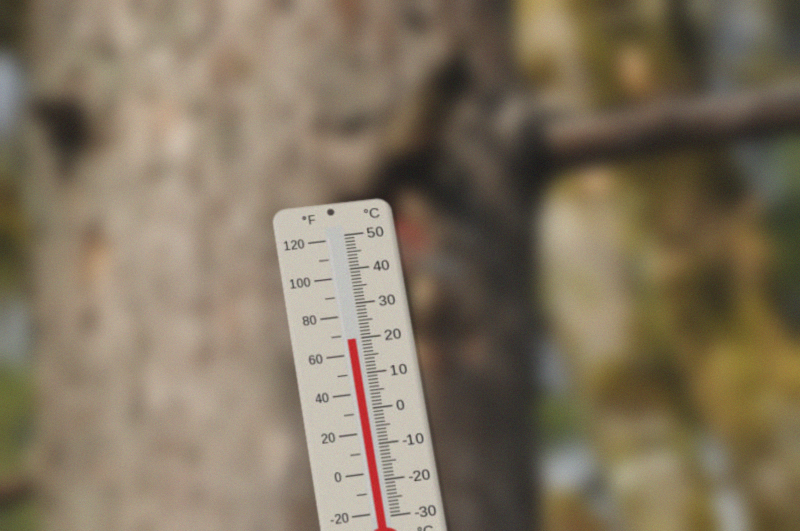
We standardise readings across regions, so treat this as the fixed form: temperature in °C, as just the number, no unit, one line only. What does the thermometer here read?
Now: 20
